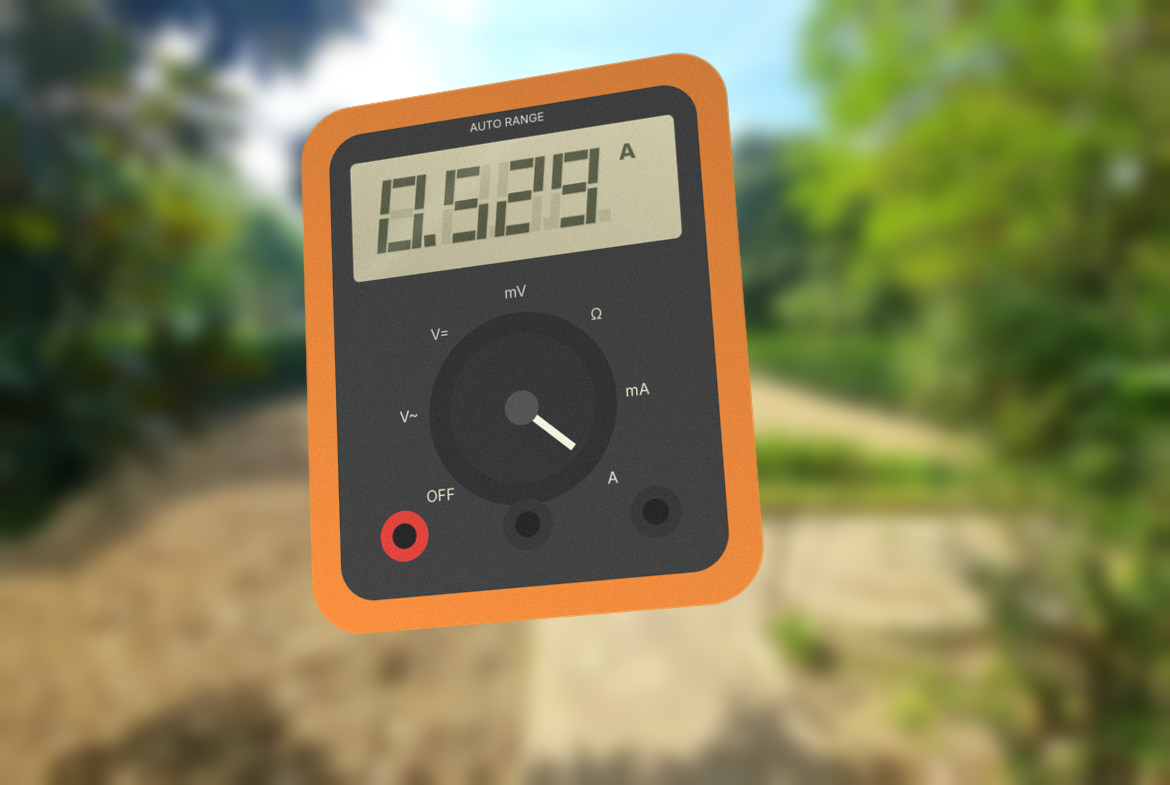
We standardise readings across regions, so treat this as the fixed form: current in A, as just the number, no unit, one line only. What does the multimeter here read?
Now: 0.529
